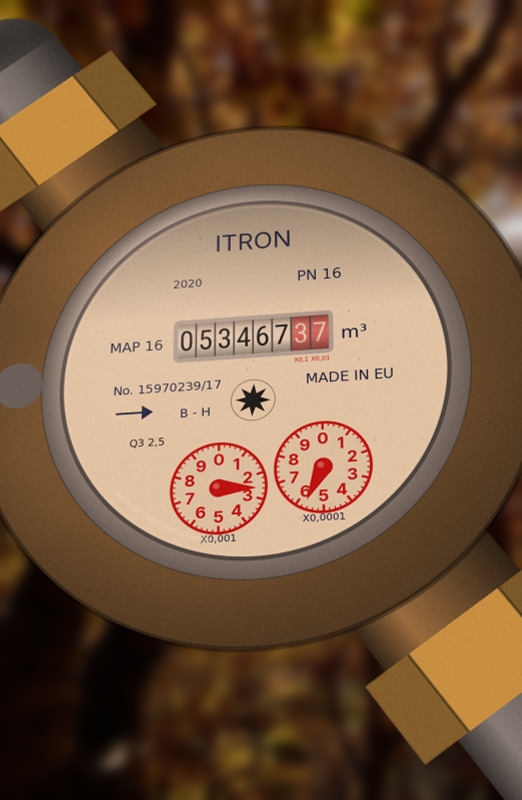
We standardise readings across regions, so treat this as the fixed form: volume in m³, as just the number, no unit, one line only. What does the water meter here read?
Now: 53467.3725
